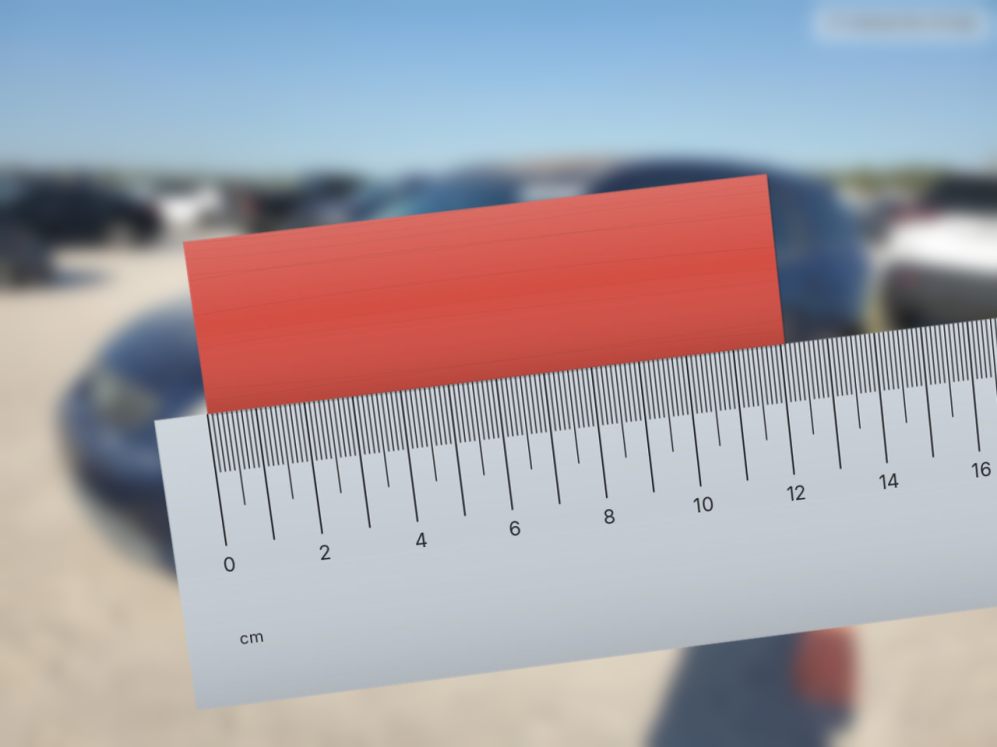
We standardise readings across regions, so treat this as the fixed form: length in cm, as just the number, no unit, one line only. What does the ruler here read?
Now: 12.1
